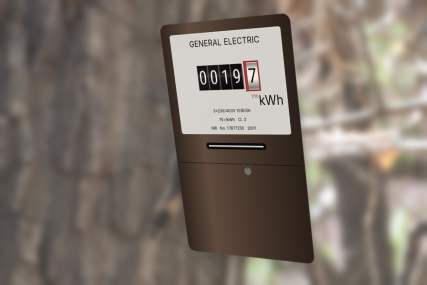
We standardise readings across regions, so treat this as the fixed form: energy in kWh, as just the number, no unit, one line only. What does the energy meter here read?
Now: 19.7
